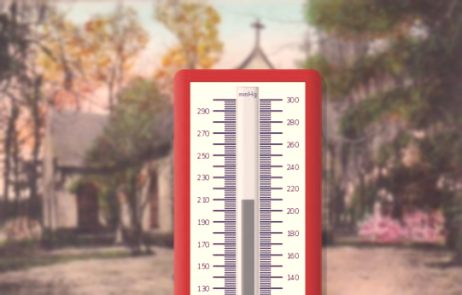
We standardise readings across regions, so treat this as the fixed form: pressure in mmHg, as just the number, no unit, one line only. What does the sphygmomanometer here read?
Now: 210
